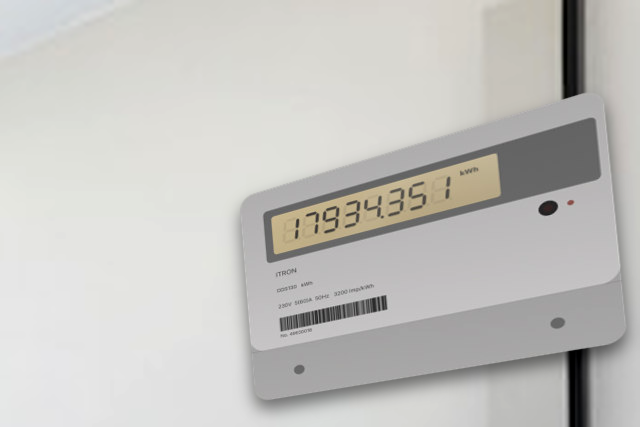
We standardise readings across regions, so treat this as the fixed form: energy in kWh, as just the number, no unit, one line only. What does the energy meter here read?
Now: 17934.351
